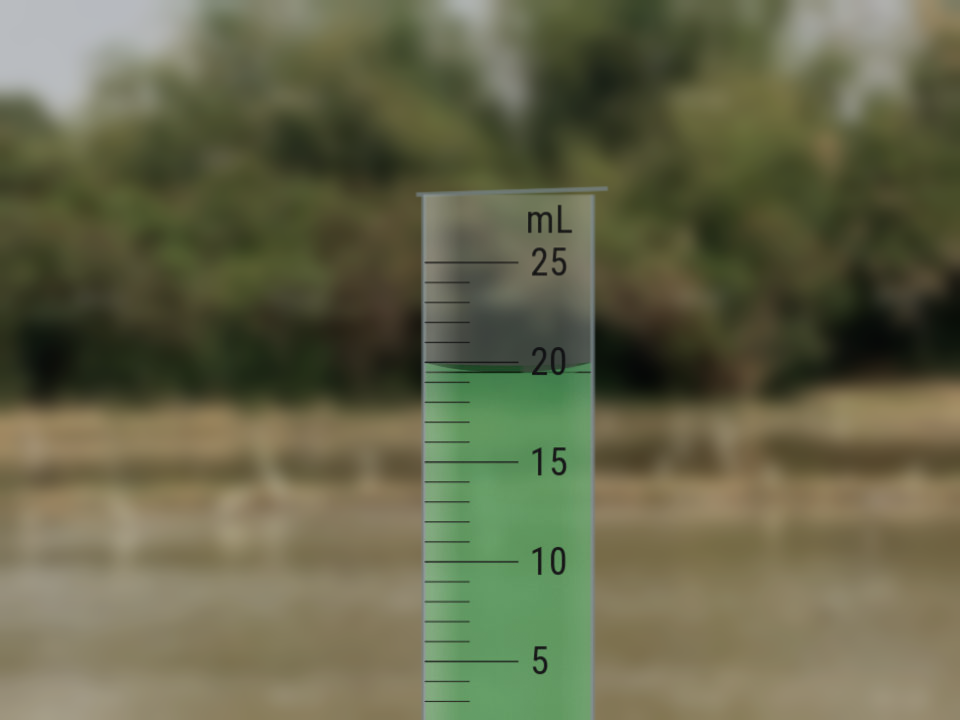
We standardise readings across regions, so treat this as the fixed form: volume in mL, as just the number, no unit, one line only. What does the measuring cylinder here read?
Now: 19.5
